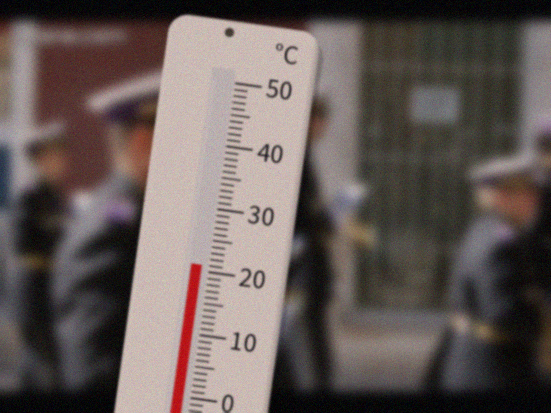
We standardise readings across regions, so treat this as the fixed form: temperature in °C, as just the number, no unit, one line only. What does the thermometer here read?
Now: 21
